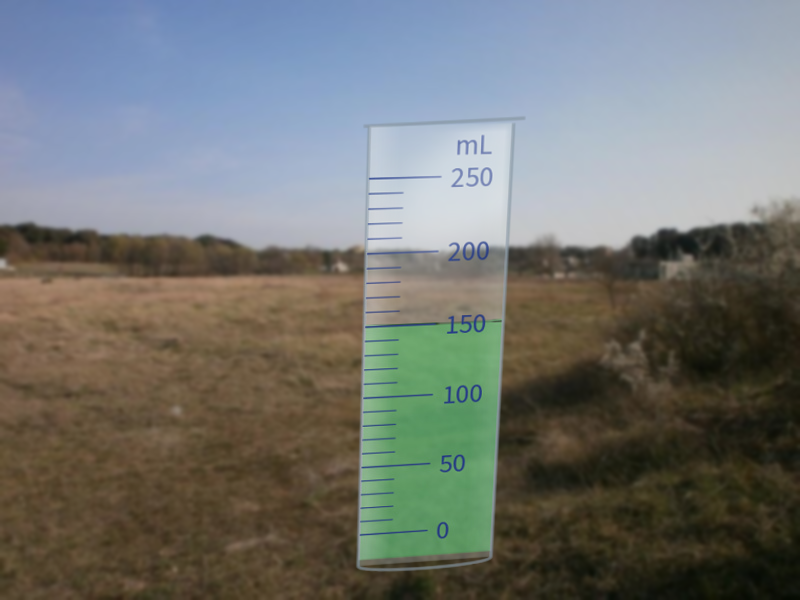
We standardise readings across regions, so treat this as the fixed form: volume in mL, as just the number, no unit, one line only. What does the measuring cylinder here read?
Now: 150
